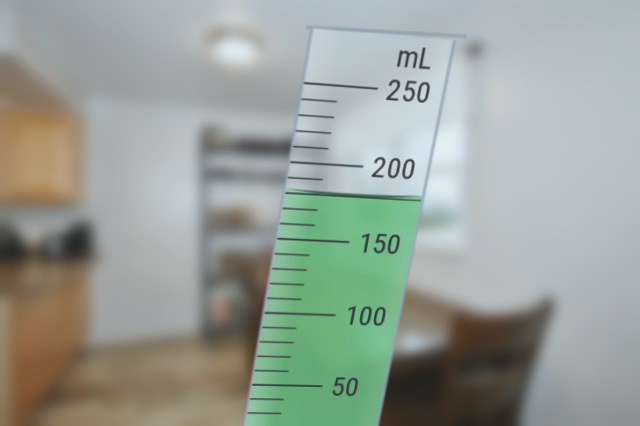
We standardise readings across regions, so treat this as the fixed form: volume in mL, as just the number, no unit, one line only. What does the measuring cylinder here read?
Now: 180
